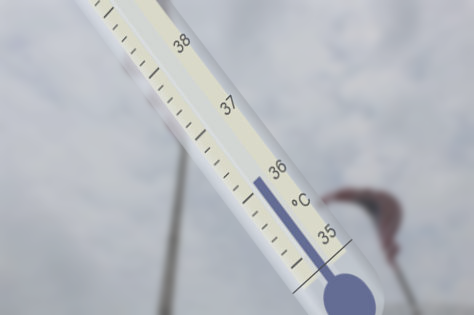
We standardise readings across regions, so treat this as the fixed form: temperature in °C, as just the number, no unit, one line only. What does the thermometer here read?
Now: 36.1
